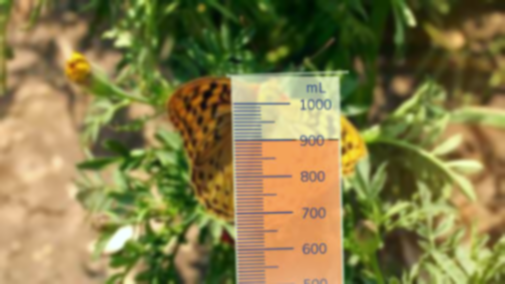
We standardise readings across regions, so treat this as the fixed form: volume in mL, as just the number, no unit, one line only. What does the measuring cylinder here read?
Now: 900
